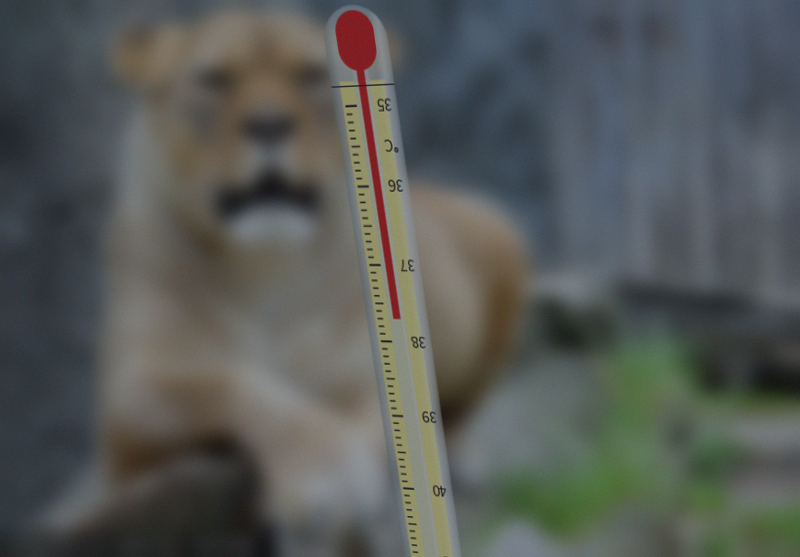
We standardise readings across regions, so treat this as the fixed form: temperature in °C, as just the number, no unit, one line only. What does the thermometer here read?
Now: 37.7
